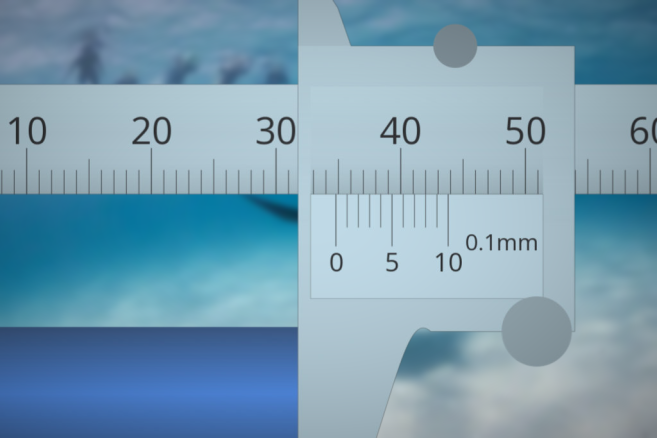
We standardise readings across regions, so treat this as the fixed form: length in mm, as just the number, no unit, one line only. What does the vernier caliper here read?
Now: 34.8
